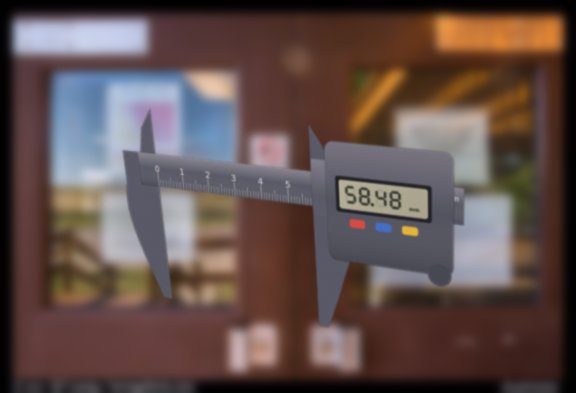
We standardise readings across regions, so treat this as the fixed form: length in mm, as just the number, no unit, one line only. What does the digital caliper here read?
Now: 58.48
